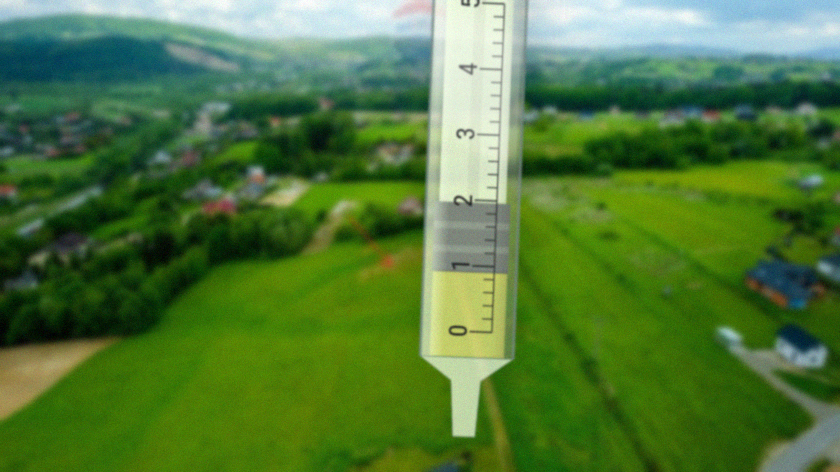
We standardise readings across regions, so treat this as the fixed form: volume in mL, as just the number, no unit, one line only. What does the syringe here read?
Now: 0.9
